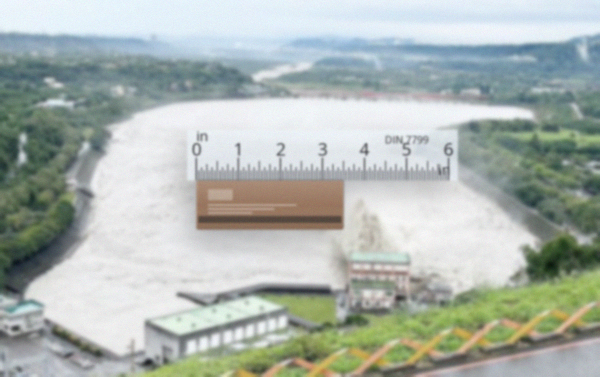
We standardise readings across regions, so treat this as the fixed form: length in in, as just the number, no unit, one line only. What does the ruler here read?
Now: 3.5
